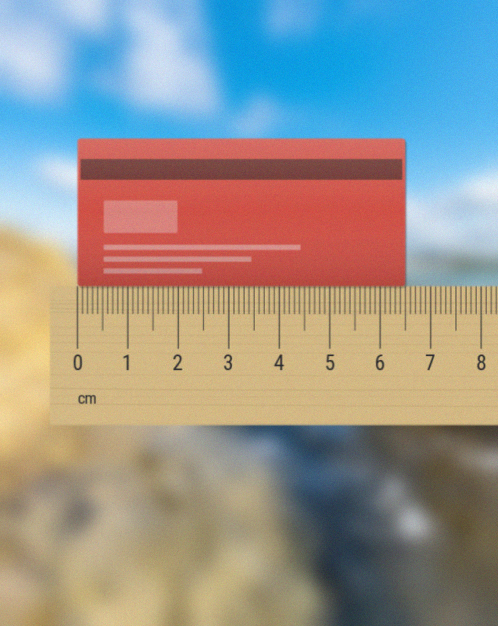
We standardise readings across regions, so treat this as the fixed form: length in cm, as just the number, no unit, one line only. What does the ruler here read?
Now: 6.5
